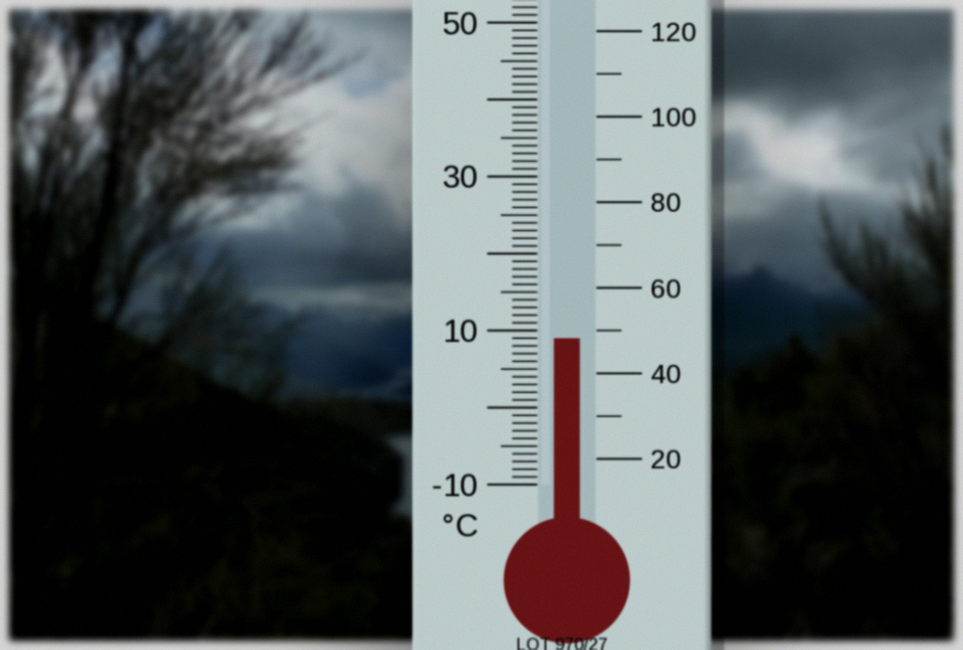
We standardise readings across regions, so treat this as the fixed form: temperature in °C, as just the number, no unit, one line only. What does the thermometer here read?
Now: 9
